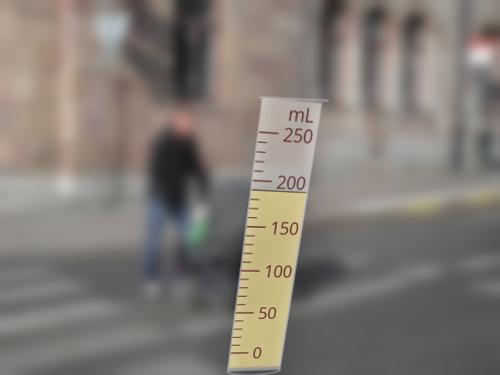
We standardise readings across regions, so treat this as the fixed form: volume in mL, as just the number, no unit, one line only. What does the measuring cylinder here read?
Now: 190
